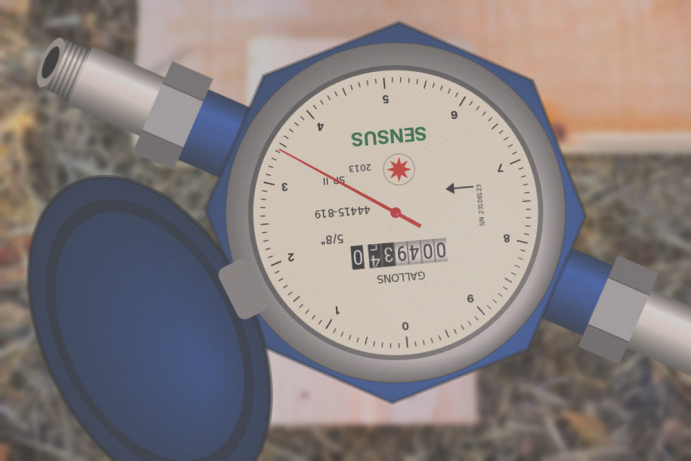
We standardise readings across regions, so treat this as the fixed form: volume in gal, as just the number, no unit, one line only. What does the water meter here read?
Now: 49343.4
